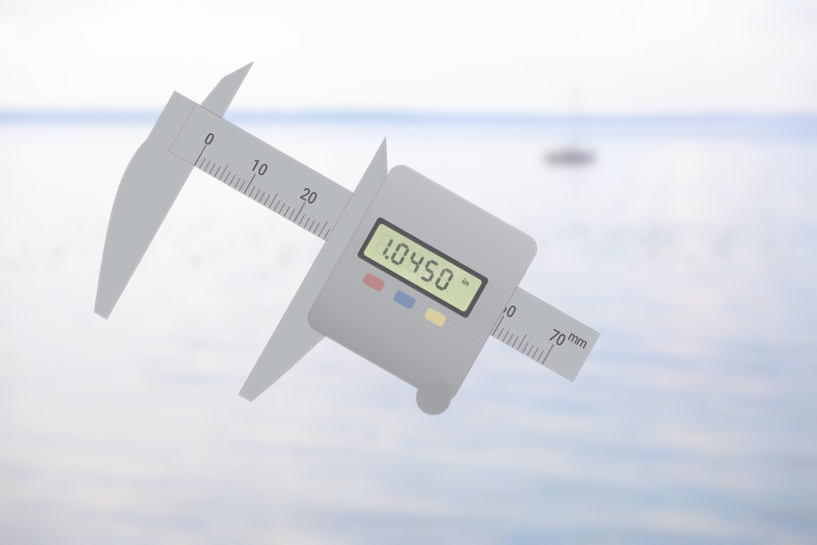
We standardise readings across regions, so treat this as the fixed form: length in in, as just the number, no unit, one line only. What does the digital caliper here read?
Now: 1.0450
